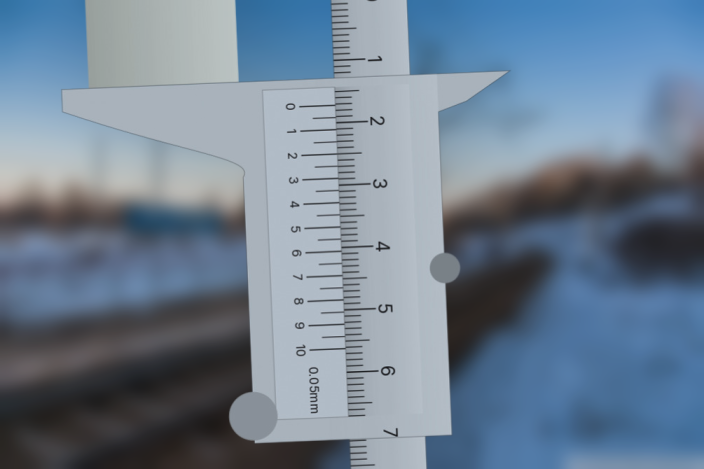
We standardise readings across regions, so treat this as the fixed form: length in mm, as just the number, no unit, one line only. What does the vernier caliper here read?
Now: 17.2
